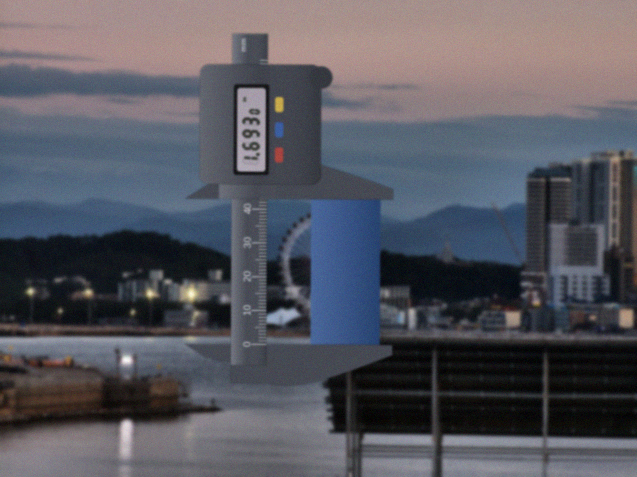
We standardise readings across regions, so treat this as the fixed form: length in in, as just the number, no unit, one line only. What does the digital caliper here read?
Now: 1.6930
